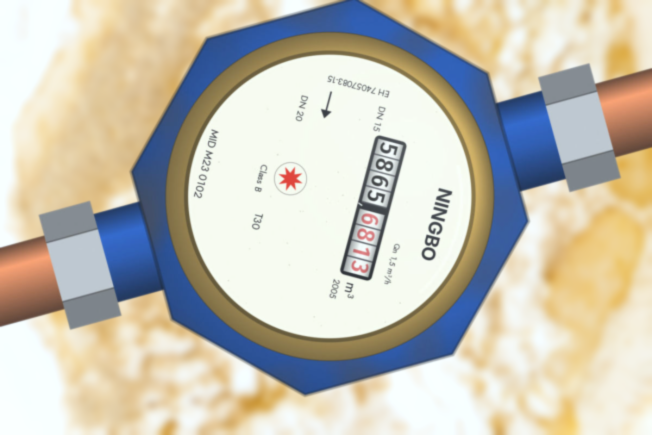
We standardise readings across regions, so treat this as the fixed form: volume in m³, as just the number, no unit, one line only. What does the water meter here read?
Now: 5865.6813
